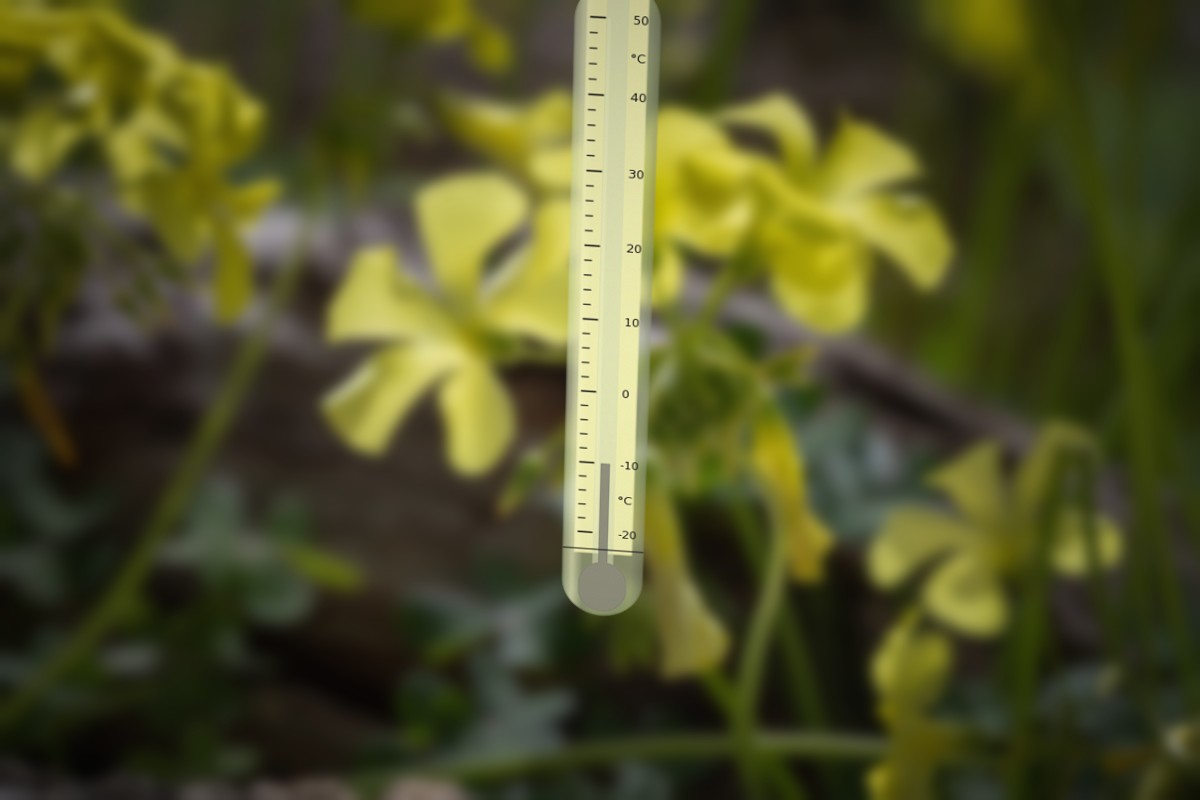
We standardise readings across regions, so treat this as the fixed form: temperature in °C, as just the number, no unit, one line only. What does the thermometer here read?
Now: -10
